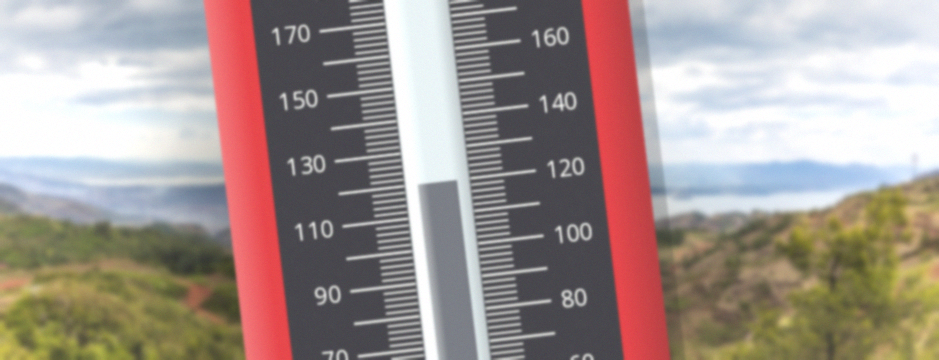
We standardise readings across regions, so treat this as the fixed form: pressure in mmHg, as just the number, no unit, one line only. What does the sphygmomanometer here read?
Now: 120
